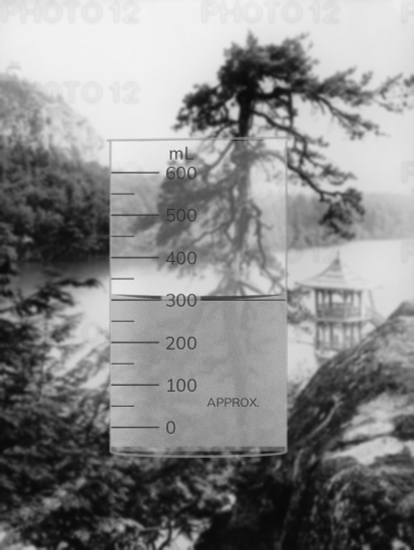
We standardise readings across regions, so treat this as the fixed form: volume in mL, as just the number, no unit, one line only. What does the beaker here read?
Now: 300
